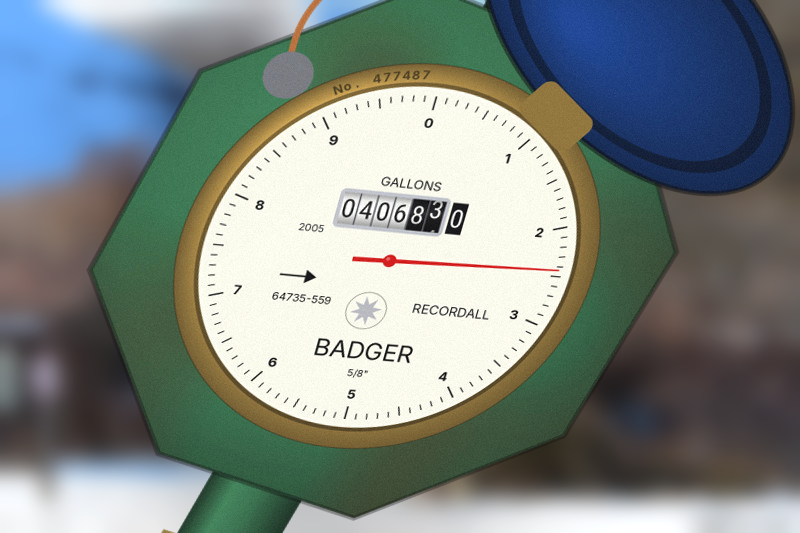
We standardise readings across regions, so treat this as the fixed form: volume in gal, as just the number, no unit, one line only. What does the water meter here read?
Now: 406832.4
